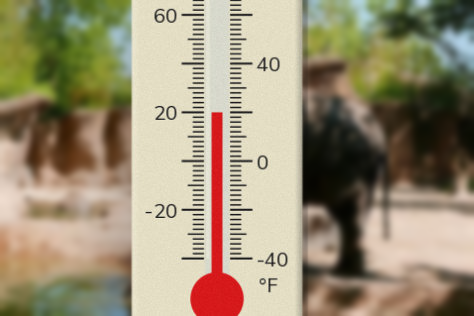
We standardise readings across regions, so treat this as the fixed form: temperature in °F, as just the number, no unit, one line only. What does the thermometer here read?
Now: 20
